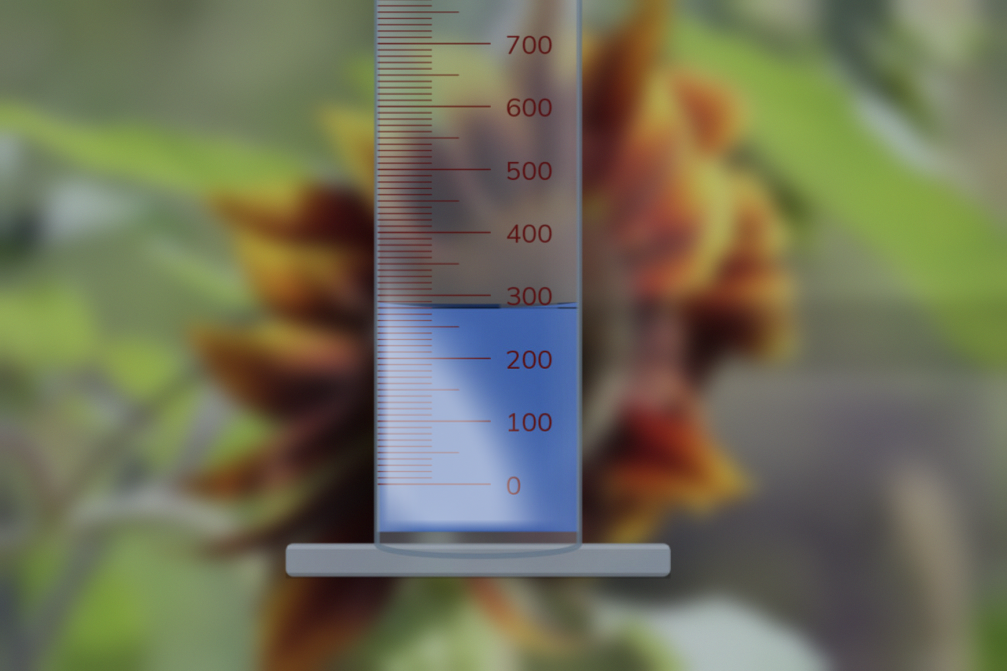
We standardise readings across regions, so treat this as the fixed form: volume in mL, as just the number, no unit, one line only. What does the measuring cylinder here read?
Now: 280
